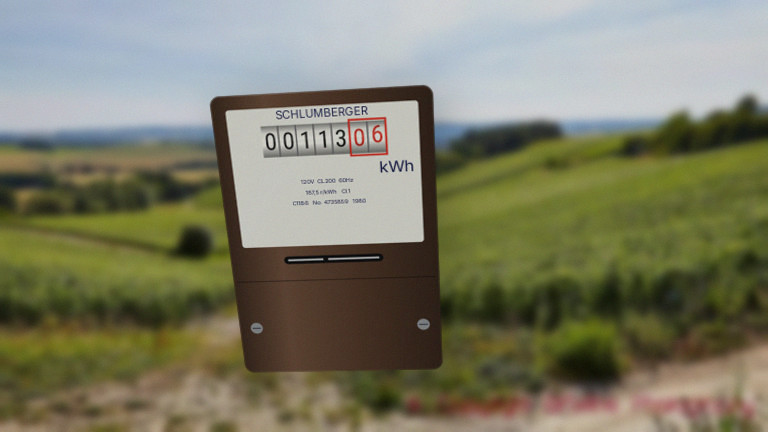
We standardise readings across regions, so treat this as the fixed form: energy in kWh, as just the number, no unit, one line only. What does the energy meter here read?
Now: 113.06
